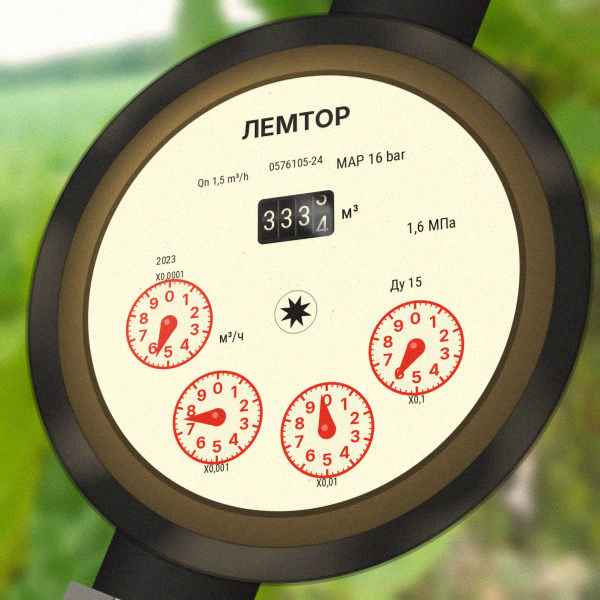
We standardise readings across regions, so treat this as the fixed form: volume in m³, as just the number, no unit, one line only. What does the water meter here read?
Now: 3333.5975
